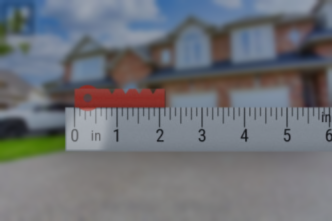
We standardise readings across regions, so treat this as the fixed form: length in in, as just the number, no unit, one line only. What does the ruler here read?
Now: 2.125
